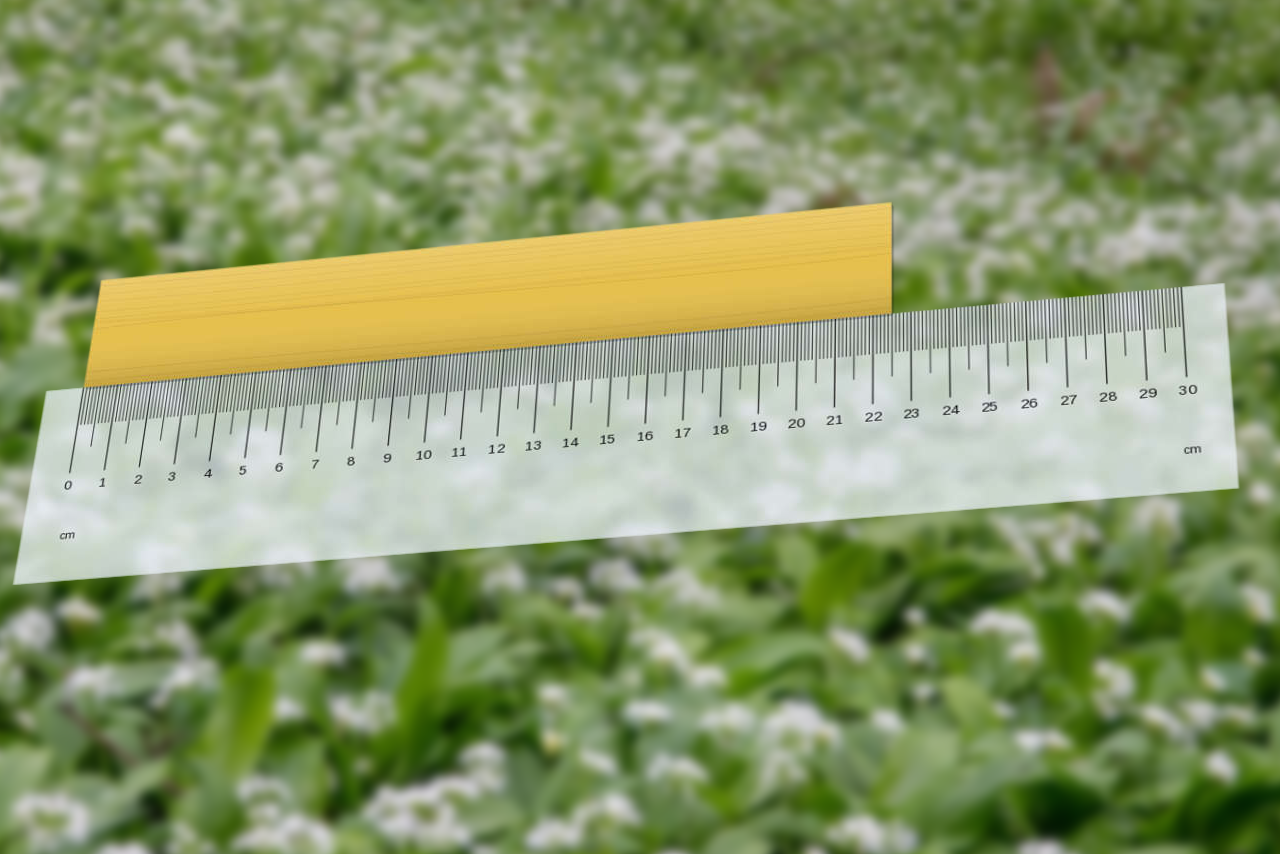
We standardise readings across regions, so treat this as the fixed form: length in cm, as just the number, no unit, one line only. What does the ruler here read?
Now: 22.5
